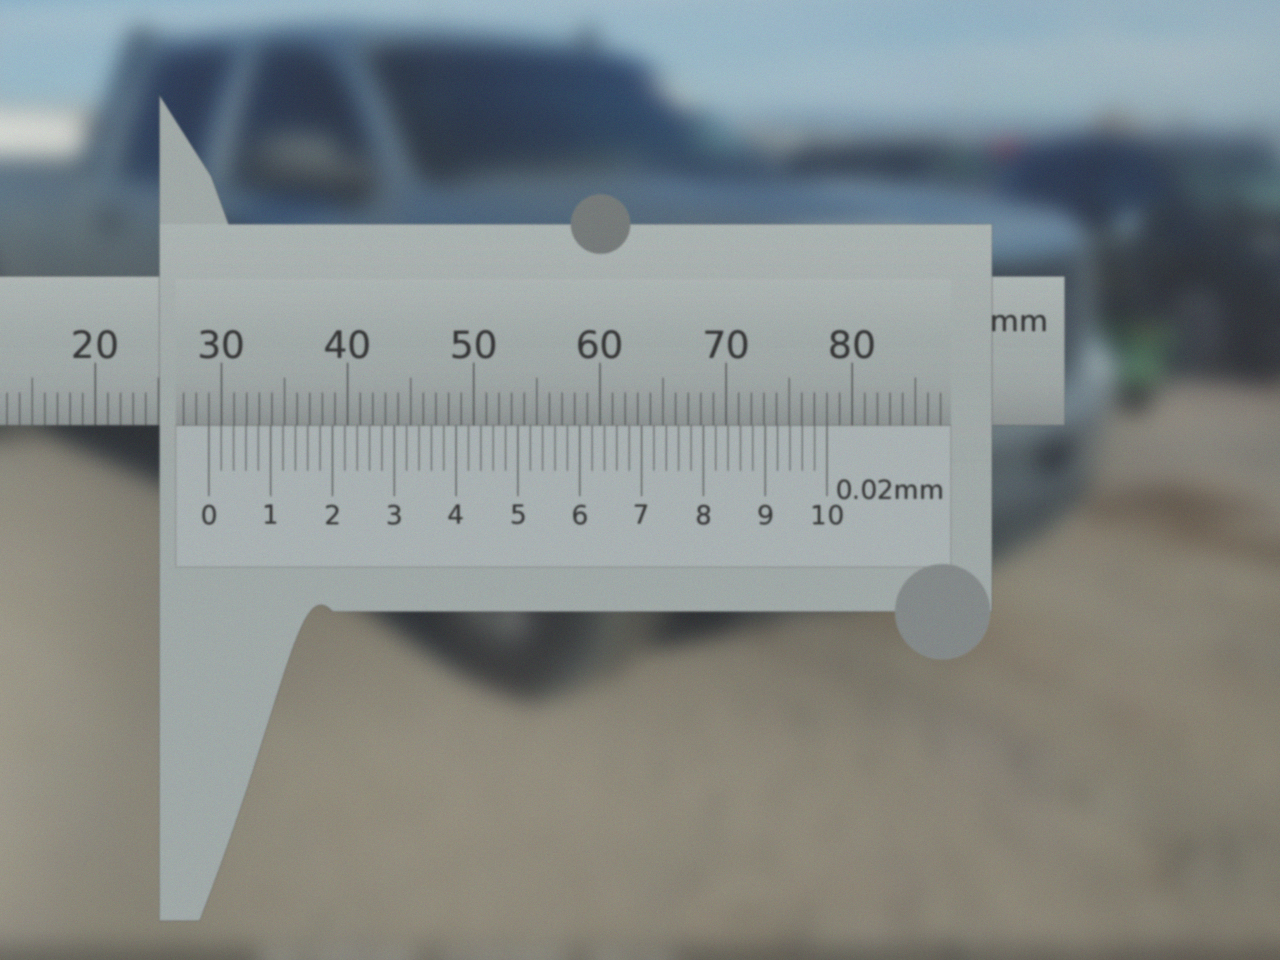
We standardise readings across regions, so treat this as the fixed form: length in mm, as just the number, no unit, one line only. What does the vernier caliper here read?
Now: 29.0
